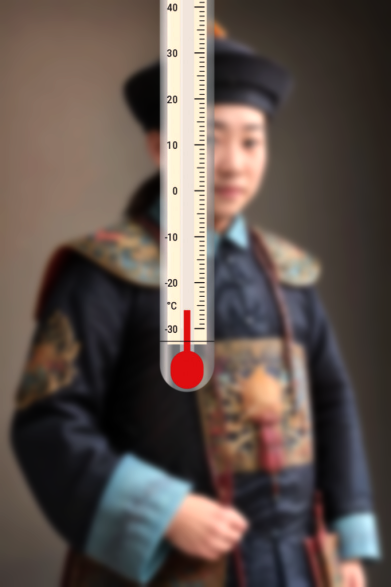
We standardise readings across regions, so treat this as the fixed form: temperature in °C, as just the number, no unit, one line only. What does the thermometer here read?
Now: -26
